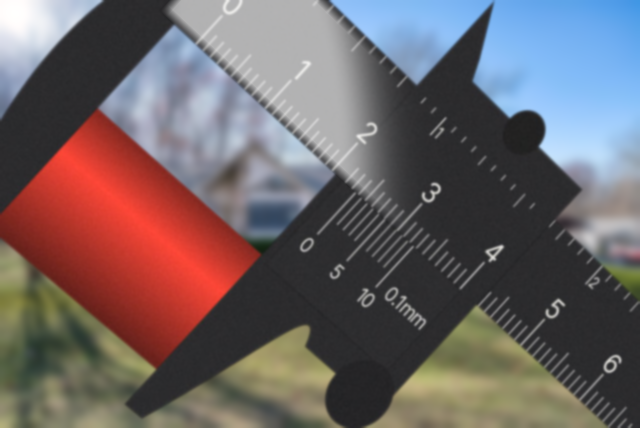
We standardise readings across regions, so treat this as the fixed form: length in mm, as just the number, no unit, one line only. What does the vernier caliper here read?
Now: 23.6
